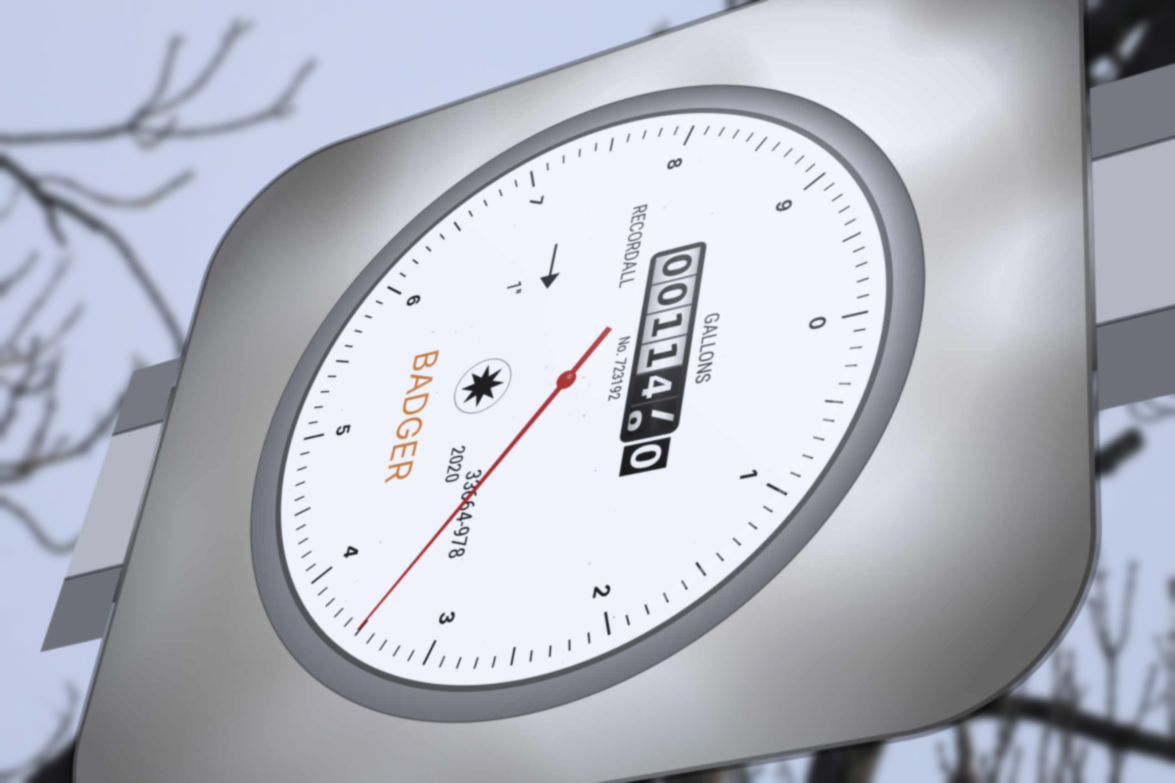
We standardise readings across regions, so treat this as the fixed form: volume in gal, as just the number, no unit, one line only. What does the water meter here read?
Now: 11473.5
